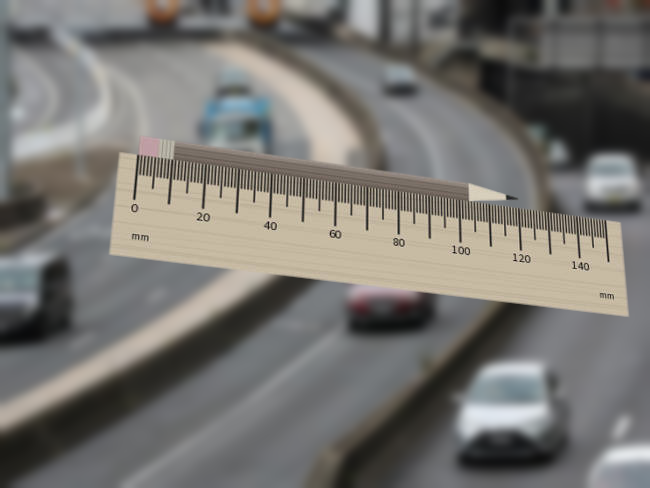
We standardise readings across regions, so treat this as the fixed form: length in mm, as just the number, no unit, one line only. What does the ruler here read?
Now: 120
